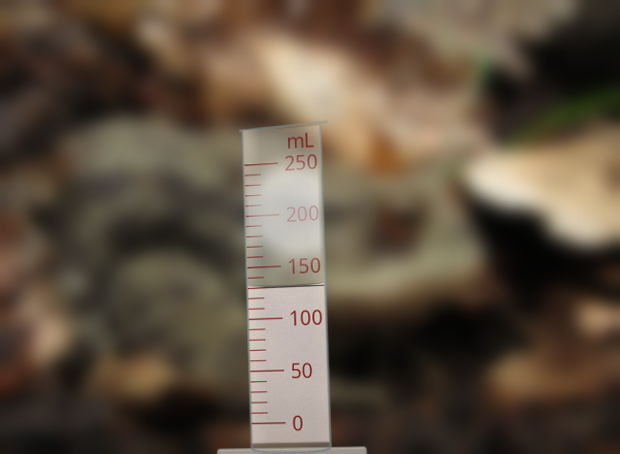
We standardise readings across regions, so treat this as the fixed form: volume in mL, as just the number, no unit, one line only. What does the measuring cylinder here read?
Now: 130
